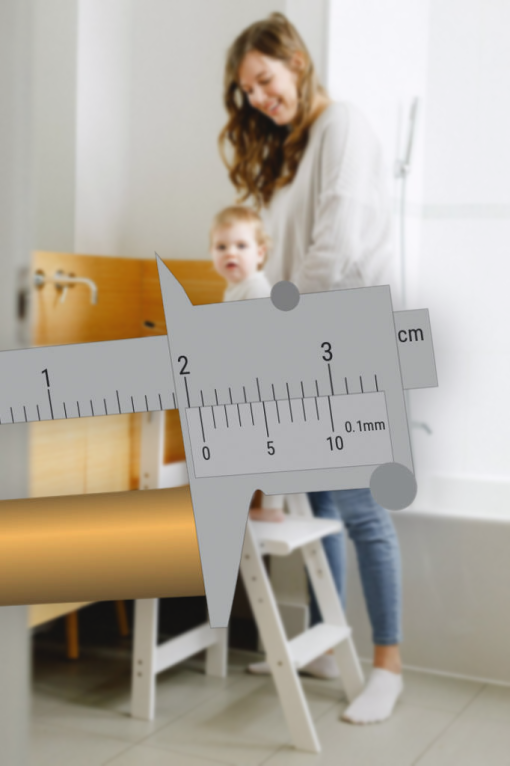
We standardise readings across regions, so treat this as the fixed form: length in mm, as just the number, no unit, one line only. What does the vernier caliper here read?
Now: 20.7
